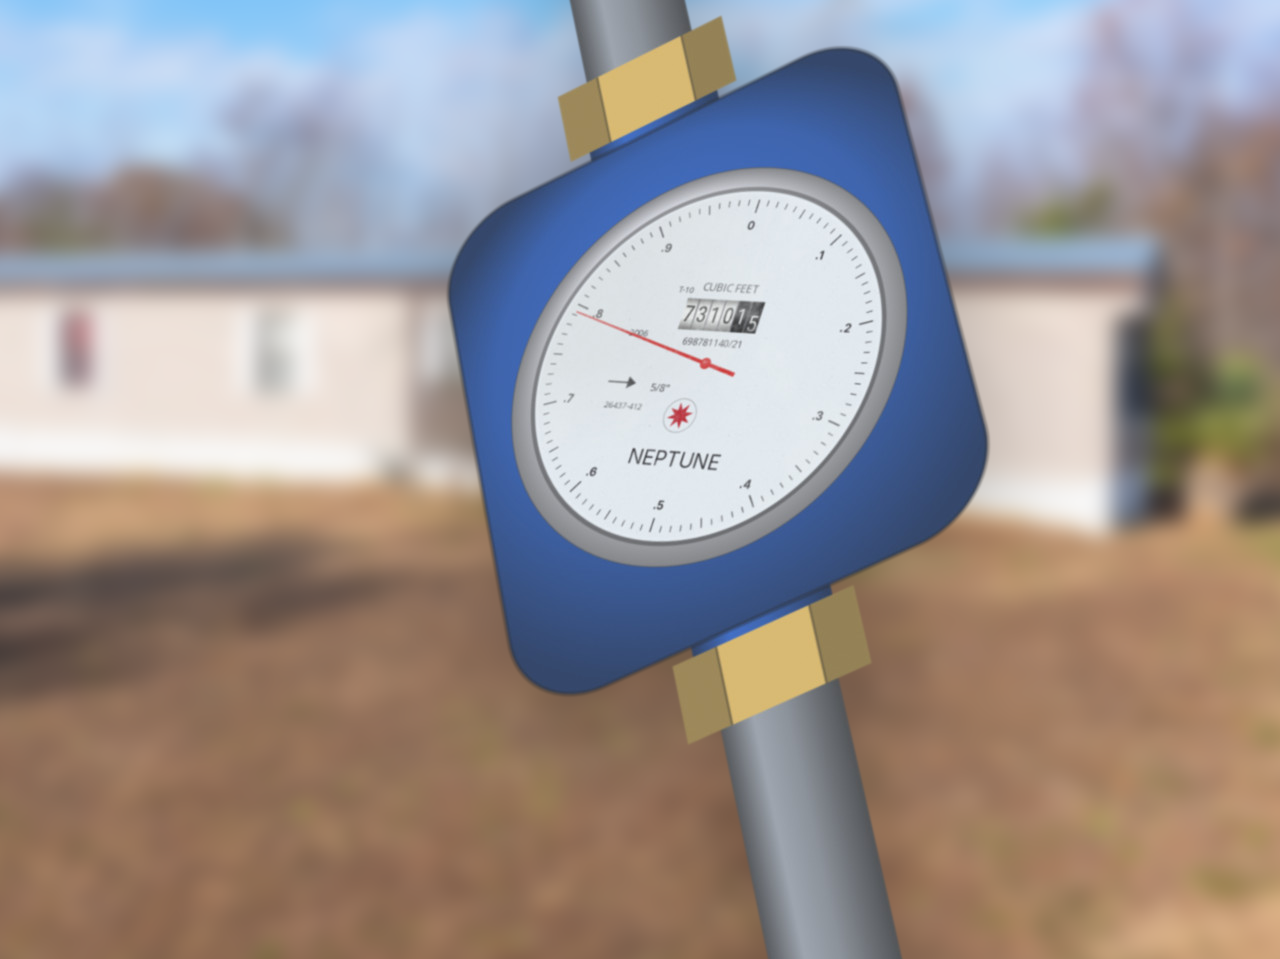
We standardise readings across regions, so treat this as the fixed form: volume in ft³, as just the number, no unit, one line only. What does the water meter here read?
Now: 731014.79
